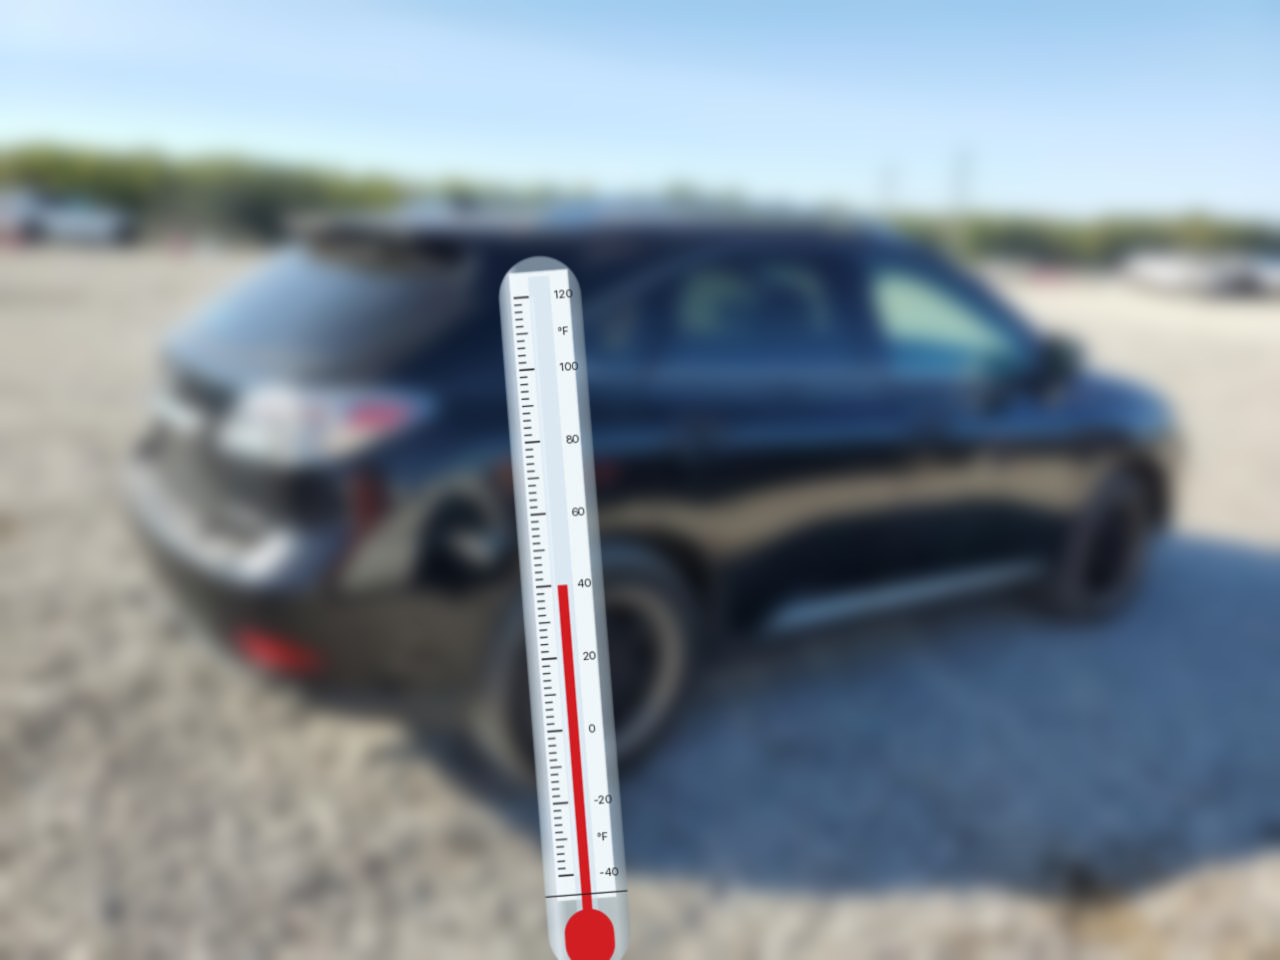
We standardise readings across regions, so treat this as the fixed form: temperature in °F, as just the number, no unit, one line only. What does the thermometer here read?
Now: 40
